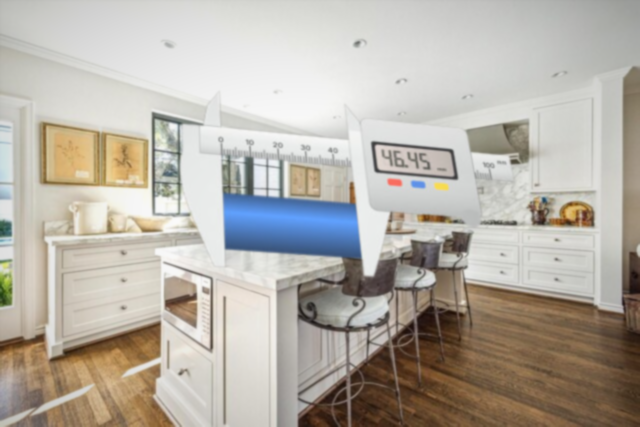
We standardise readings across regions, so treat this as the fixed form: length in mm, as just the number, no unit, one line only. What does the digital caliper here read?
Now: 46.45
